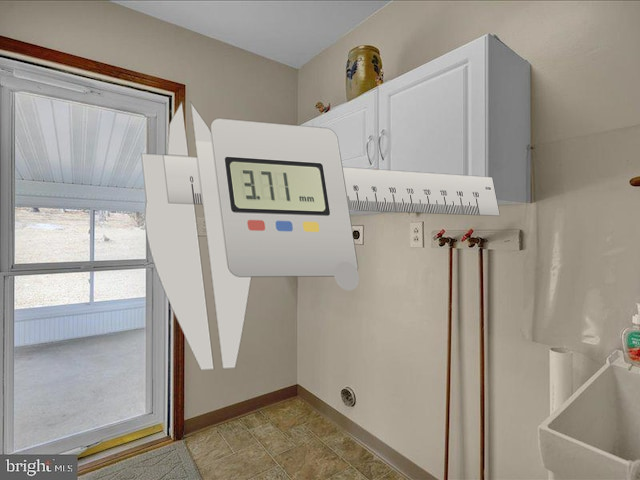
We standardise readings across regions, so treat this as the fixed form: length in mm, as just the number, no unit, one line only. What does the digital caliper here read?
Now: 3.71
